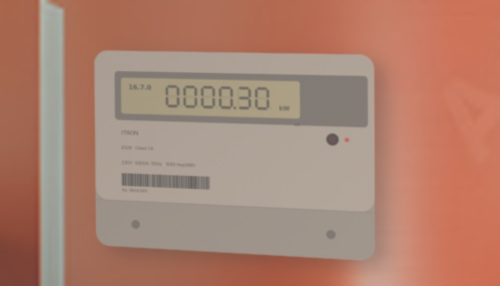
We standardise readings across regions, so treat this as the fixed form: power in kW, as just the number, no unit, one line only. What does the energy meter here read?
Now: 0.30
